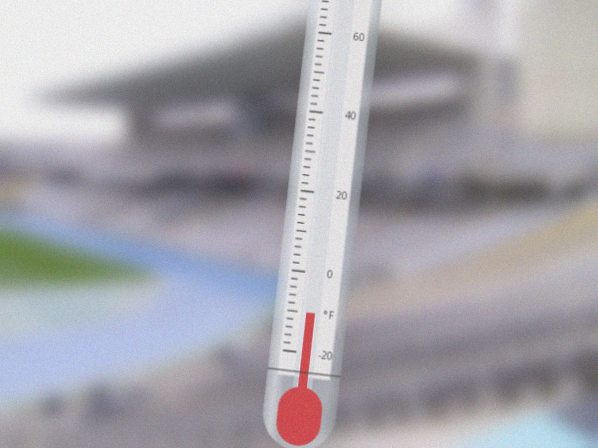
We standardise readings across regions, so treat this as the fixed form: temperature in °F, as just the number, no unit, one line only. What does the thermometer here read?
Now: -10
